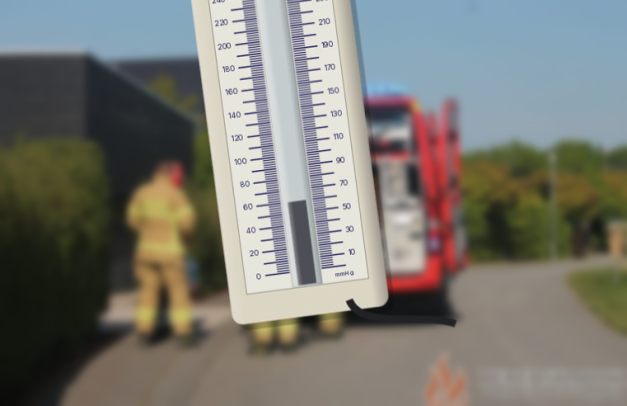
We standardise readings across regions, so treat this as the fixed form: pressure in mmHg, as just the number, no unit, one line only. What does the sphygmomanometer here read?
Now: 60
